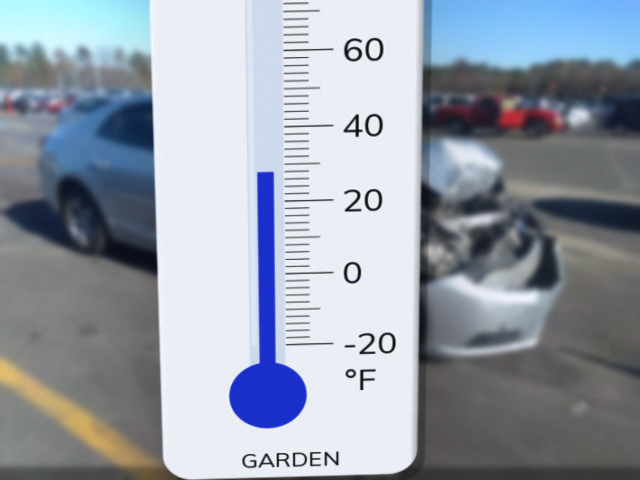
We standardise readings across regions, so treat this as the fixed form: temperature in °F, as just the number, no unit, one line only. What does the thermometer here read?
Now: 28
